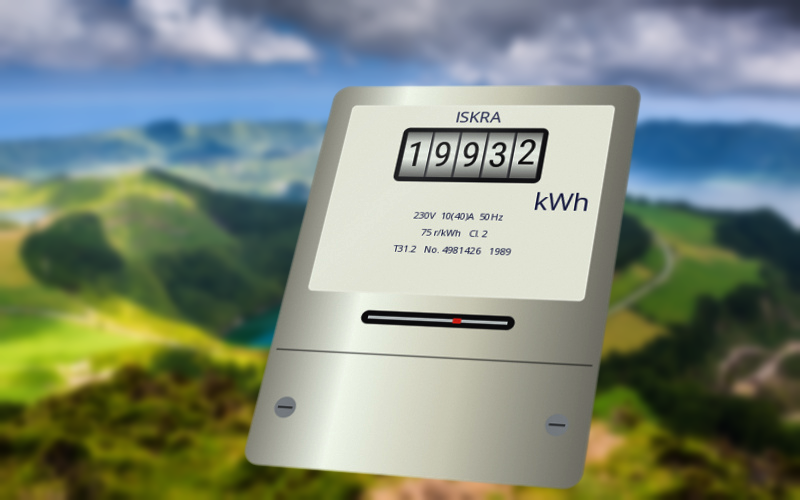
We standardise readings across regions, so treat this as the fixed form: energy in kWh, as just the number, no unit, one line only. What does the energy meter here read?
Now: 19932
